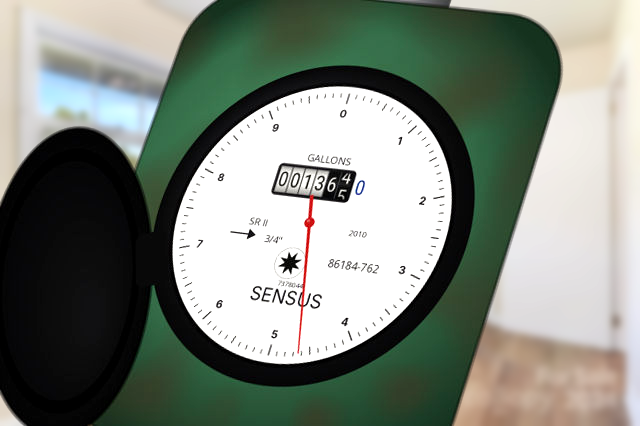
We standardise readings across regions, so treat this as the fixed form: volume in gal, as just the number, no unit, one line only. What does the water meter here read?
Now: 13644.6
